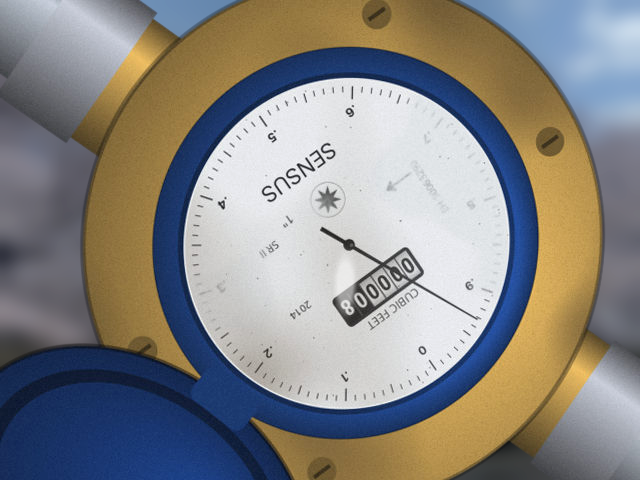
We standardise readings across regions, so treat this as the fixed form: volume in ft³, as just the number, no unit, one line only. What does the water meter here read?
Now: 7.93
